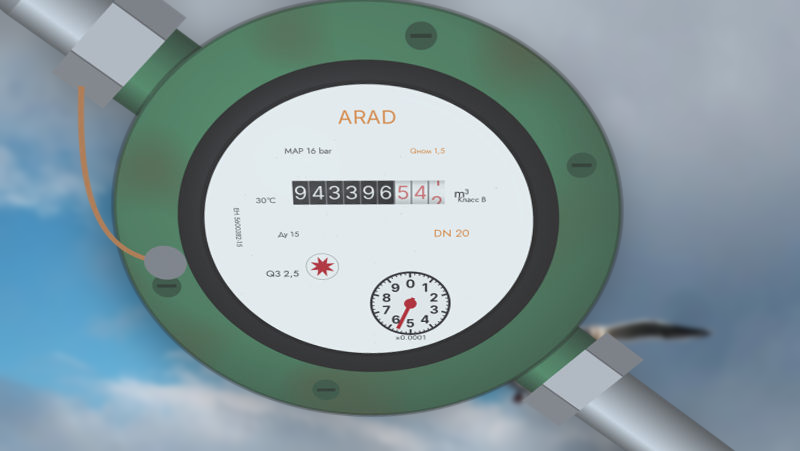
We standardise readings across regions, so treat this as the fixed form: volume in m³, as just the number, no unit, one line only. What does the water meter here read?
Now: 943396.5415
